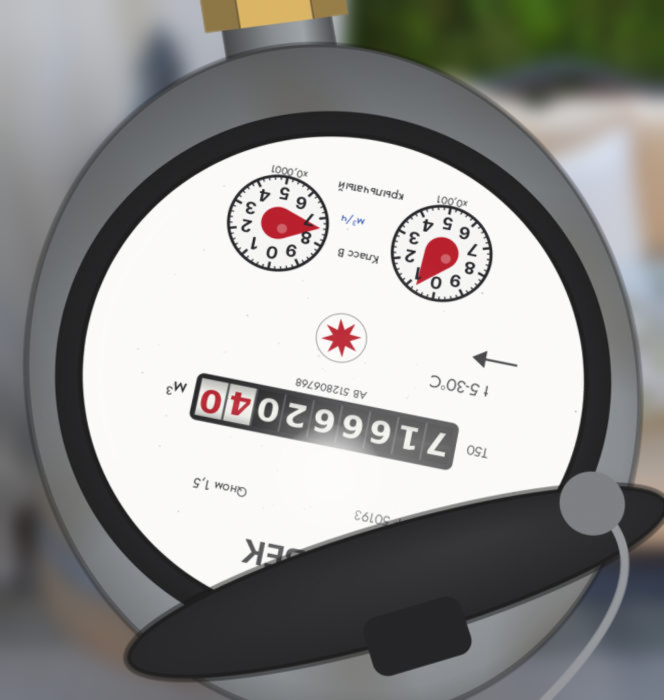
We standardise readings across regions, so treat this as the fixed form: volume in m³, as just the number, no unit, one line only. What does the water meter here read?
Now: 7166620.4007
